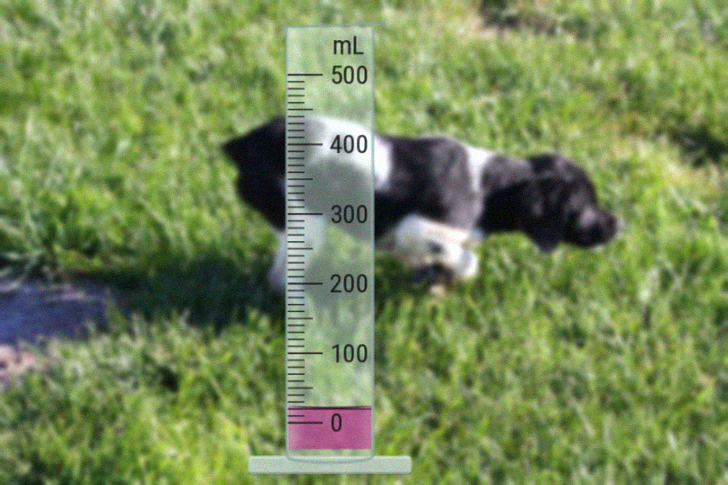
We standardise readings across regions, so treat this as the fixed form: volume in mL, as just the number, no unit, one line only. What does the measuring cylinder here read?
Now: 20
